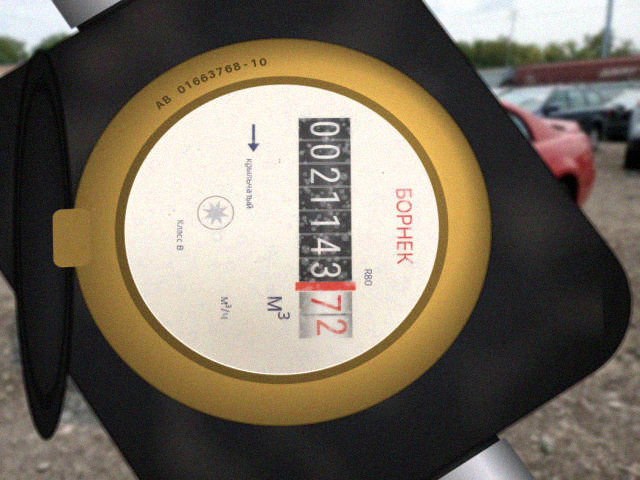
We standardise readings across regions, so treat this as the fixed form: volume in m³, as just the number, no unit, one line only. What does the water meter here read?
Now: 21143.72
